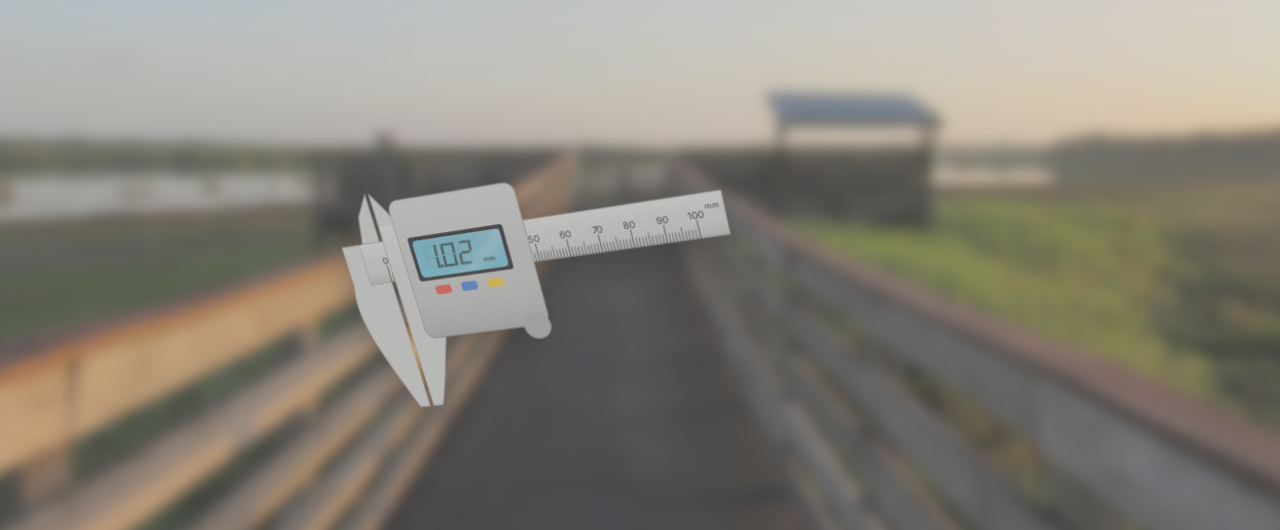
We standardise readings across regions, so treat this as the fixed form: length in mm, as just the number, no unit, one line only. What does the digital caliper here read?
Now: 1.02
